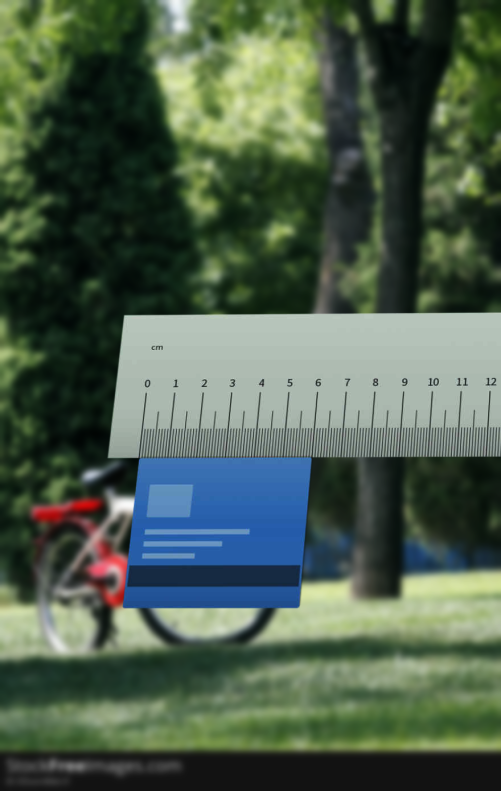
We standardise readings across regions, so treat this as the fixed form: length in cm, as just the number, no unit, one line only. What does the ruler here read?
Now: 6
